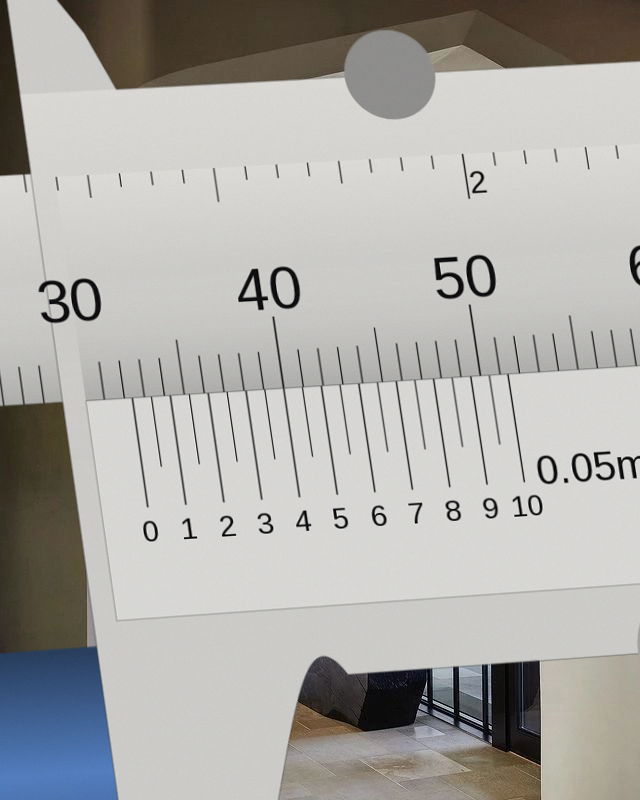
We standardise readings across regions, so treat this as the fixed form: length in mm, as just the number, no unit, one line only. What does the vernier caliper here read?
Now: 32.4
